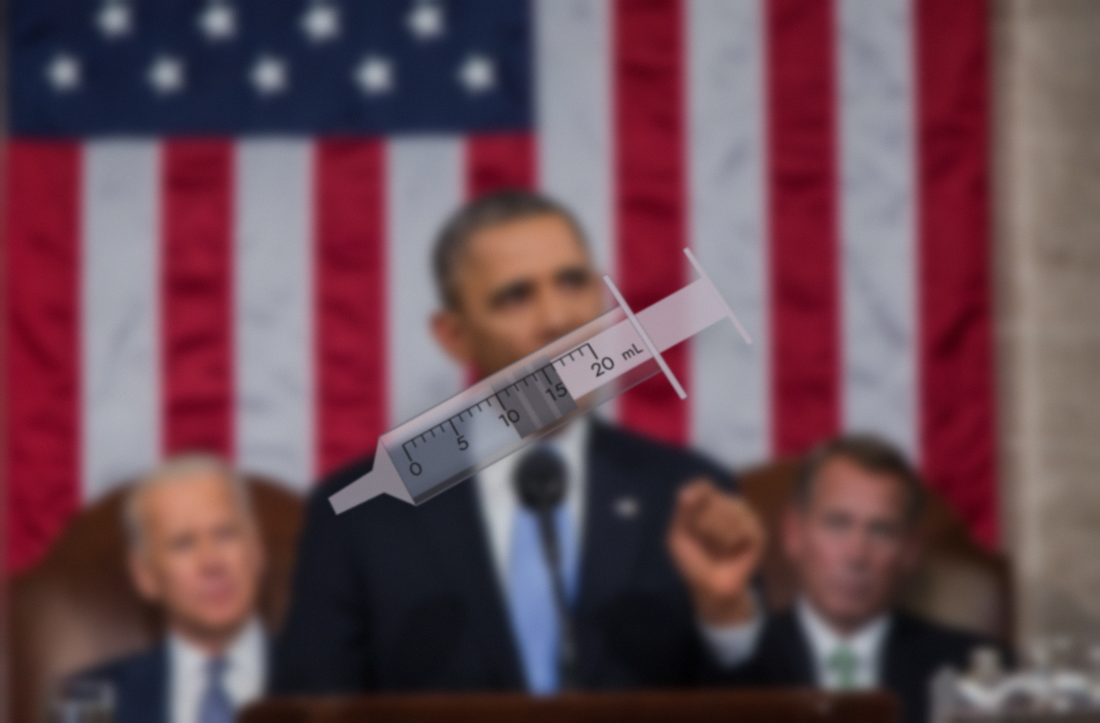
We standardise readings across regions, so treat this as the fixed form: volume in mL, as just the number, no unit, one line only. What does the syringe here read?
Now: 10
